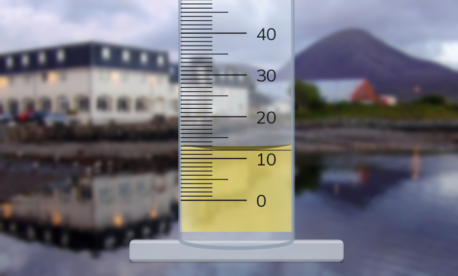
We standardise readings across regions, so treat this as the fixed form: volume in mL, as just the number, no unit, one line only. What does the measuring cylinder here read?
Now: 12
